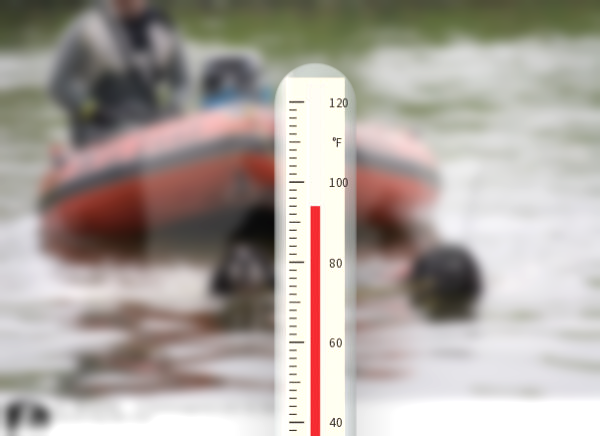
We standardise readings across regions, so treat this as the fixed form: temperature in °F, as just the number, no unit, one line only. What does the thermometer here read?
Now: 94
